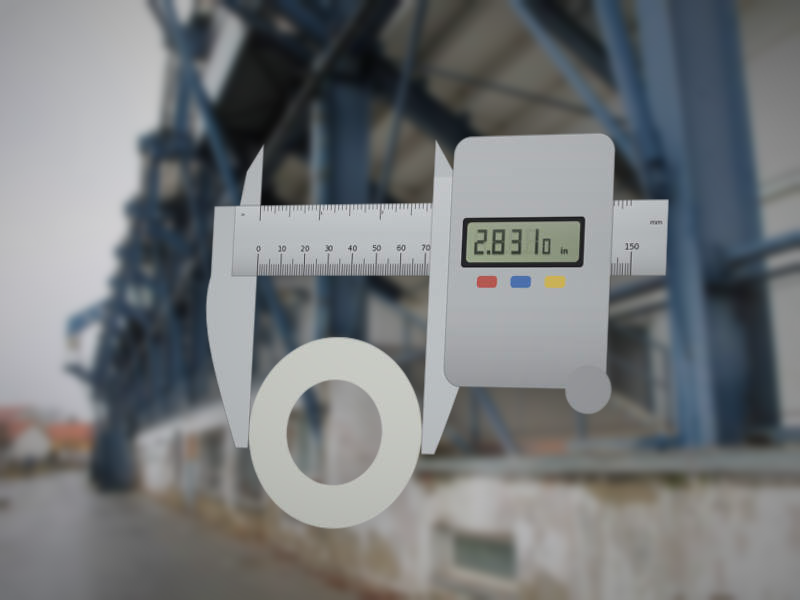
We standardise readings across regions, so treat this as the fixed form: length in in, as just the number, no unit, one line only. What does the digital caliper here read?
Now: 2.8310
